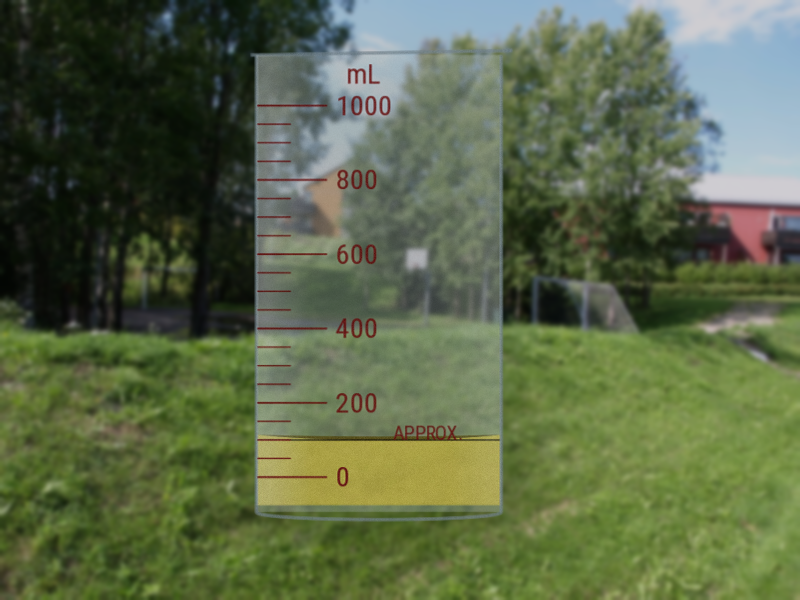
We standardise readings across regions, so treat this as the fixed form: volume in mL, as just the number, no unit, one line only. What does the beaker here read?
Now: 100
